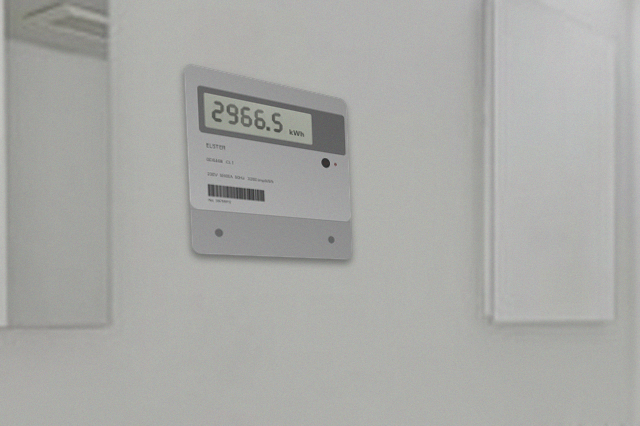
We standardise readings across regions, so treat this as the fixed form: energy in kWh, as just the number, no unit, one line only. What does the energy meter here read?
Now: 2966.5
